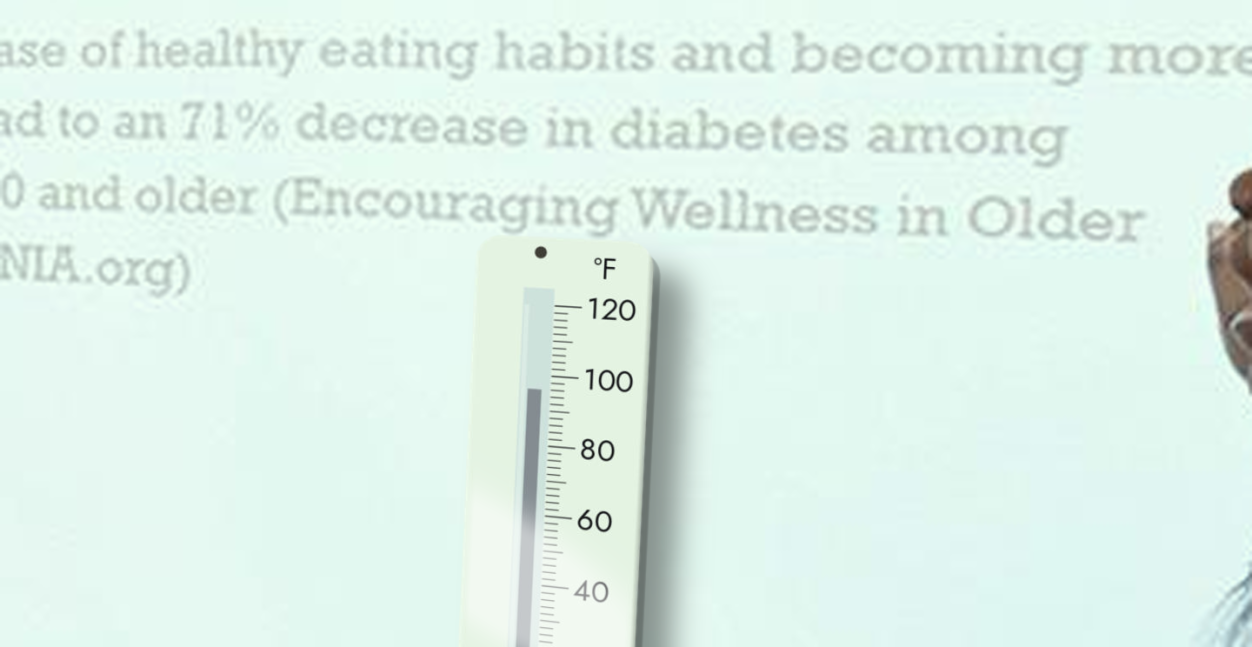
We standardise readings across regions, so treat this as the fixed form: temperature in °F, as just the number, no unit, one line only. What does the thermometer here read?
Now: 96
